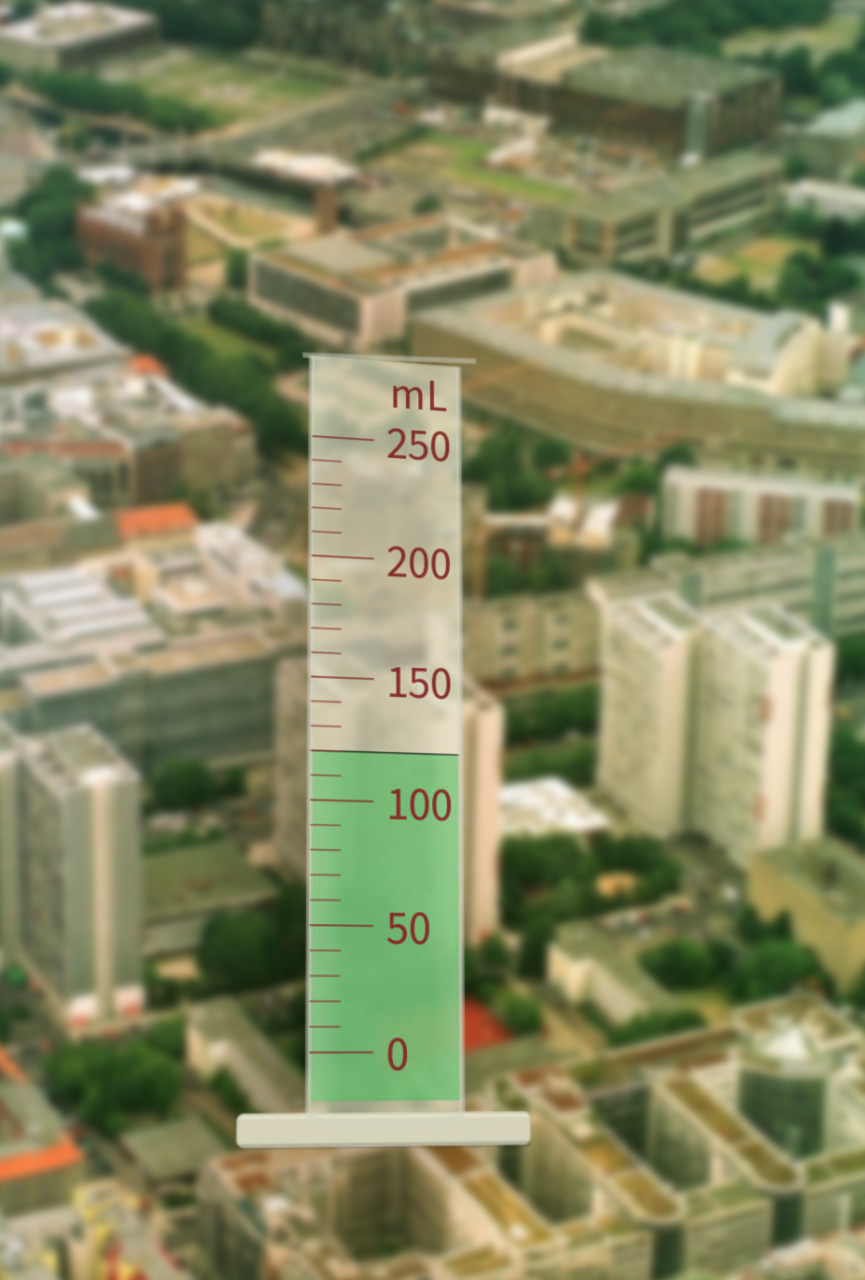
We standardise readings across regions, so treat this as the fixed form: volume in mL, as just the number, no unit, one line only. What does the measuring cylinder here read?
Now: 120
